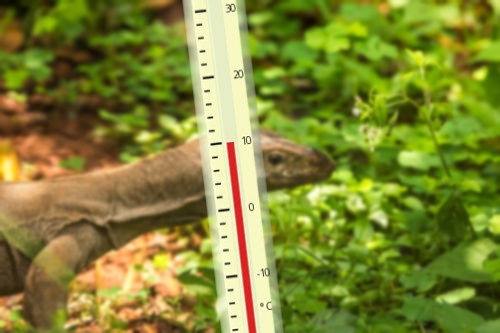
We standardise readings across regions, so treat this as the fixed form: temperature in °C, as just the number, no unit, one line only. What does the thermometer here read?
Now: 10
